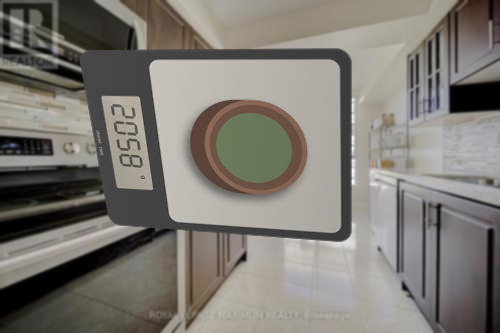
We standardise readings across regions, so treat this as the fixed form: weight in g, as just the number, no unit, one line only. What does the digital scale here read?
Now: 2058
